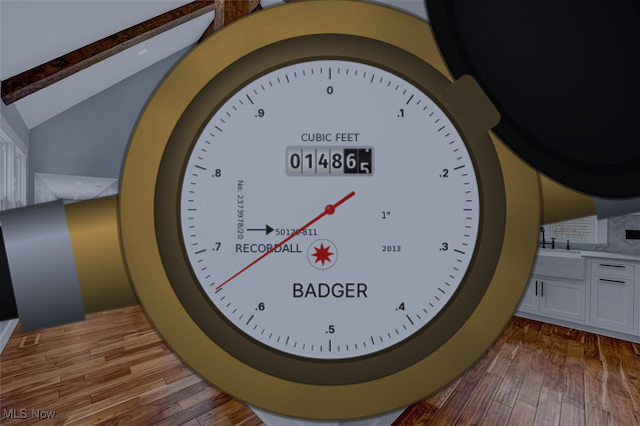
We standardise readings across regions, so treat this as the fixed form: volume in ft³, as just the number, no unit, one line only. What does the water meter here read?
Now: 14864.65
